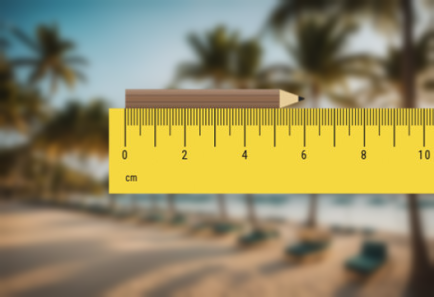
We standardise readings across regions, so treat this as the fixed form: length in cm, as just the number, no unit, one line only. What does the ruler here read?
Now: 6
